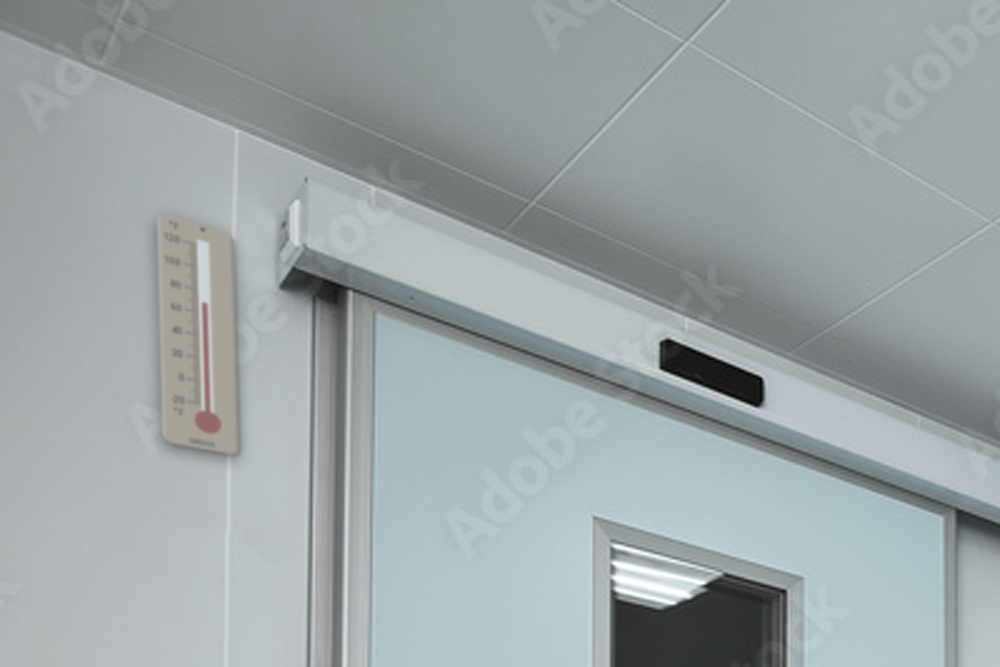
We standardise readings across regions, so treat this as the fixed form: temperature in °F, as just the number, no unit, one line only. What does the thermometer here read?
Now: 70
